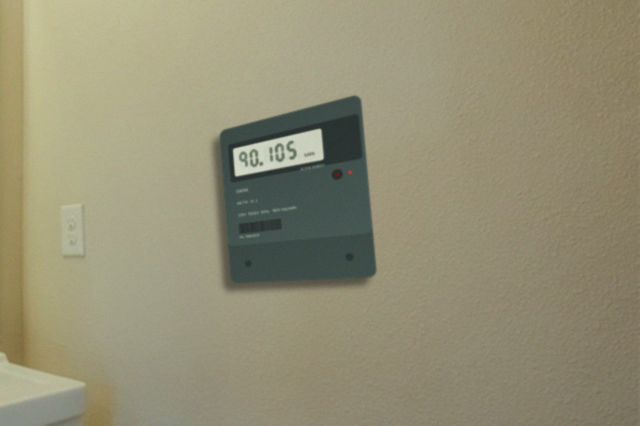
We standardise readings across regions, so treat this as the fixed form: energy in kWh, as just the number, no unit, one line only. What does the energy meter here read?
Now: 90.105
